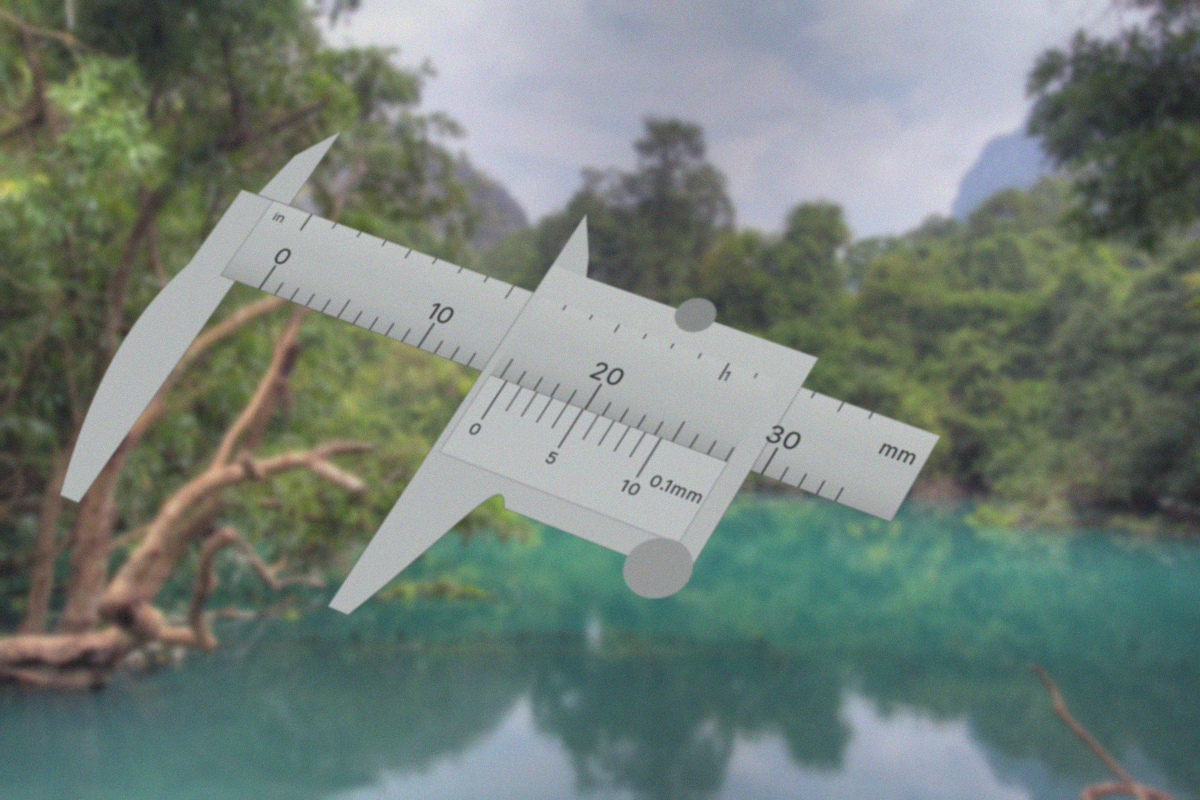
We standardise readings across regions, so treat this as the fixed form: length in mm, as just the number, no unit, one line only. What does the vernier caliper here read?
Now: 15.4
